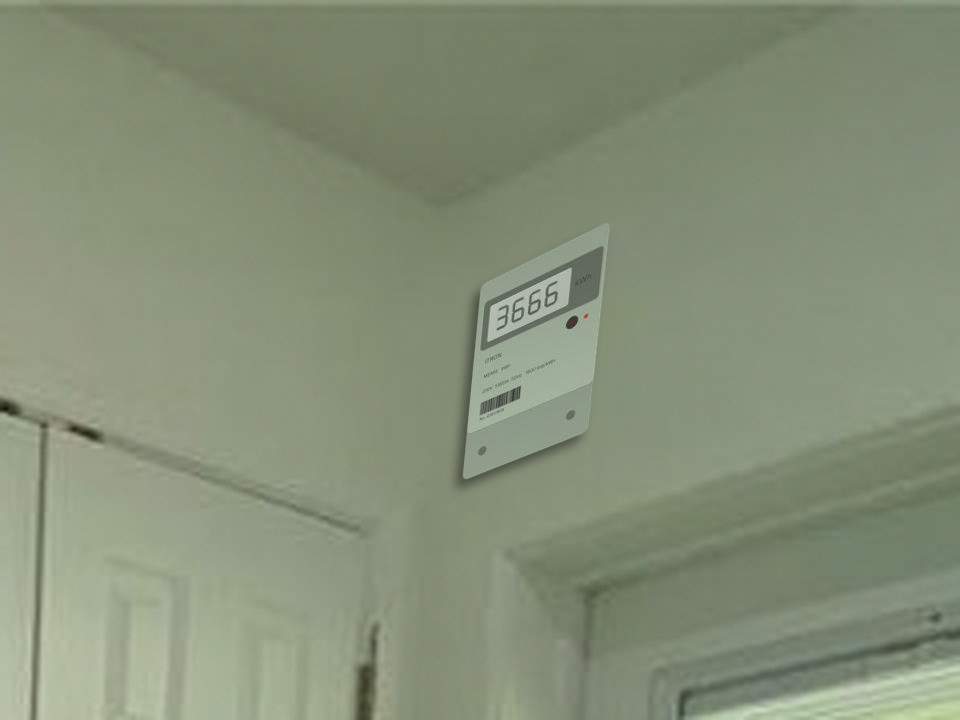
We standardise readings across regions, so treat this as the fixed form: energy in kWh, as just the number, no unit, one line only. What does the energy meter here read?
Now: 3666
